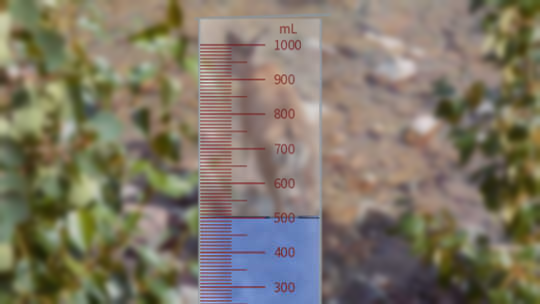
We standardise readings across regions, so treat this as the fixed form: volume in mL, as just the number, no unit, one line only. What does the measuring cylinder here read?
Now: 500
